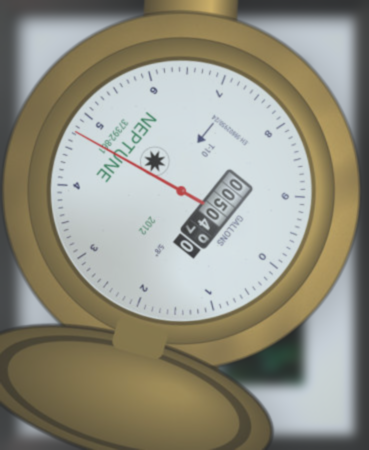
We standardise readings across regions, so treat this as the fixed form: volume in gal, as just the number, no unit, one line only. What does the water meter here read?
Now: 50464.7
